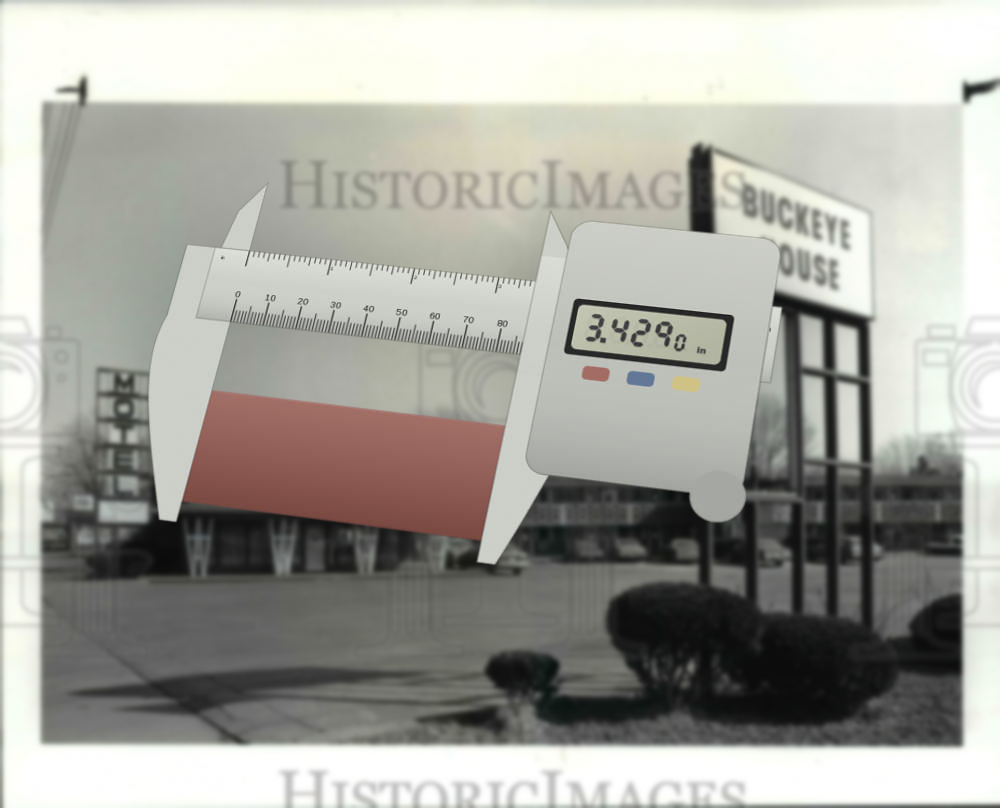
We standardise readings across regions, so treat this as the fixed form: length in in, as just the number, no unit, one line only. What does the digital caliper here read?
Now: 3.4290
